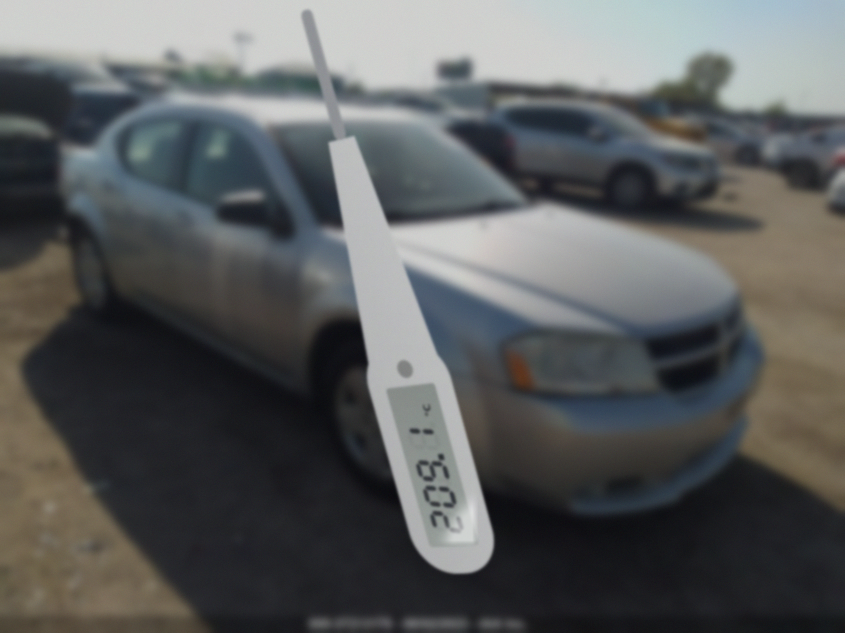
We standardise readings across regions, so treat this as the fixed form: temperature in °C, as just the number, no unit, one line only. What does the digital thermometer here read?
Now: 209.1
